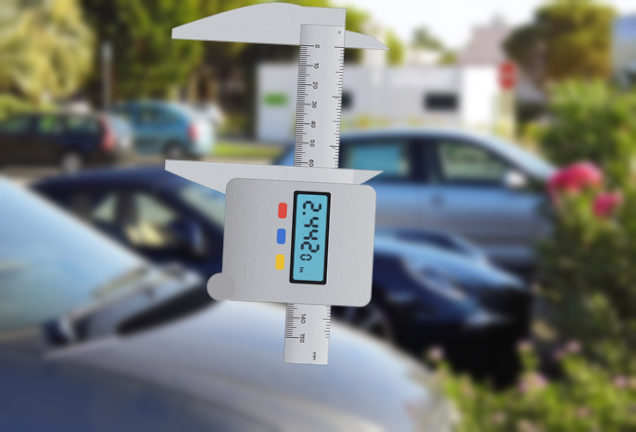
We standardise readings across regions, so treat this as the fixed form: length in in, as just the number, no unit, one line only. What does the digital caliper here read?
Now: 2.4420
